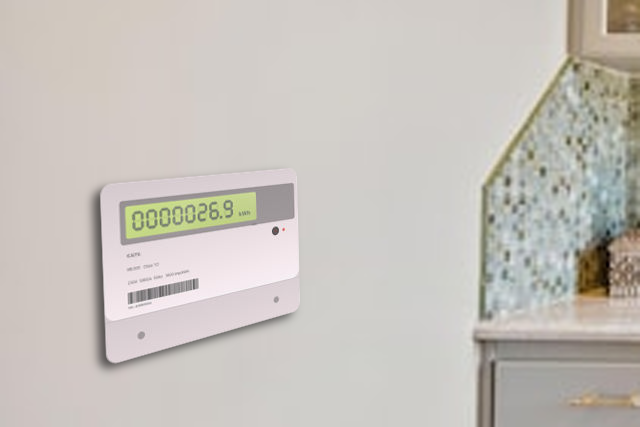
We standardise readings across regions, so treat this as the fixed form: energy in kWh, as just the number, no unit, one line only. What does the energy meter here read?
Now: 26.9
